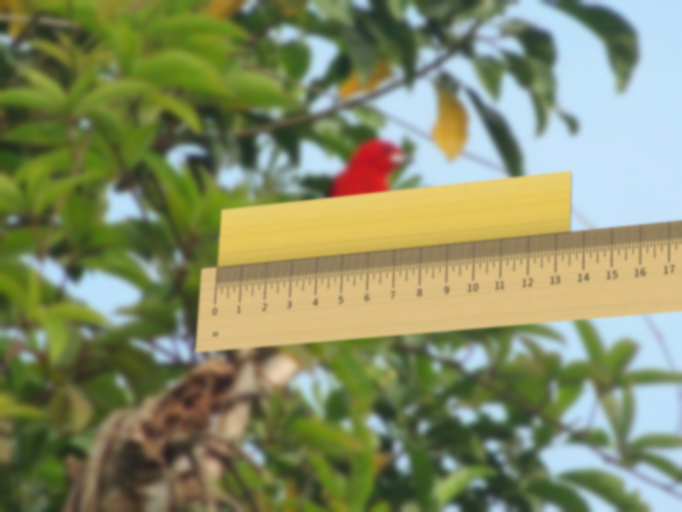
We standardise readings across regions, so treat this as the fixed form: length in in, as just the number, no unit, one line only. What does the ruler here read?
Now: 13.5
